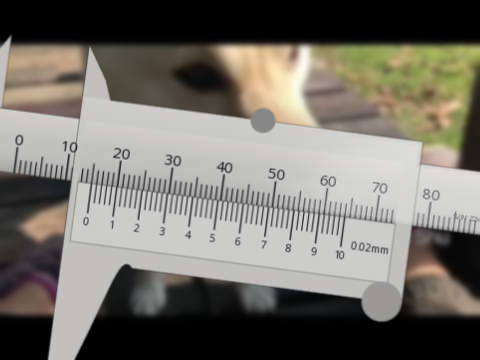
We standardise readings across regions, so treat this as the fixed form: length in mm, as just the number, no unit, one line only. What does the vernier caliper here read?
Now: 15.0
